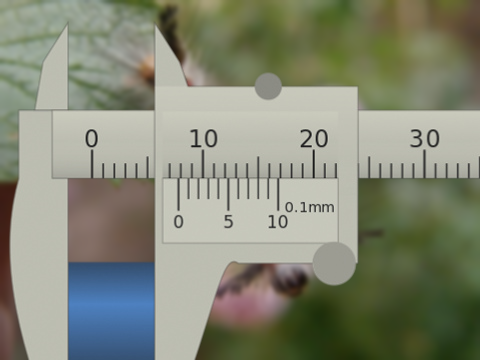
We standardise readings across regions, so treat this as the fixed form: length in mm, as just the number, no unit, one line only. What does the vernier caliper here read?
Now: 7.8
